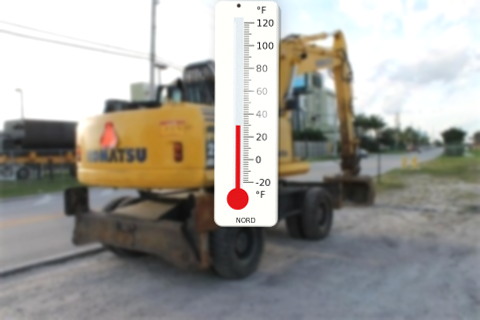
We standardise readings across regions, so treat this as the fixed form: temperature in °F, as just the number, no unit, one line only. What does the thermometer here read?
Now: 30
